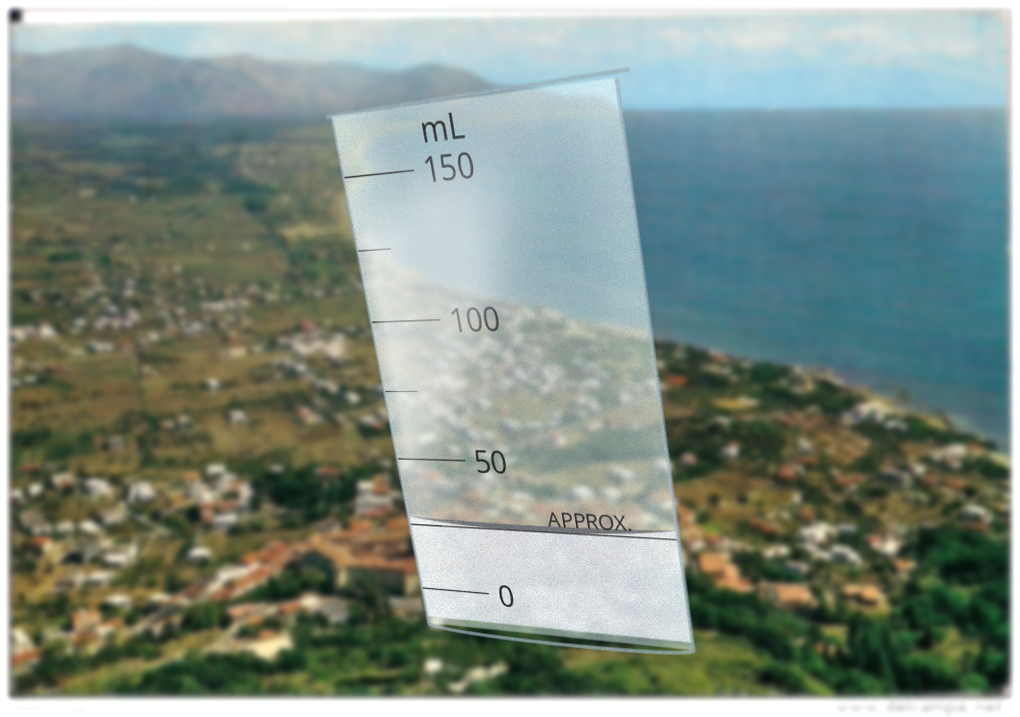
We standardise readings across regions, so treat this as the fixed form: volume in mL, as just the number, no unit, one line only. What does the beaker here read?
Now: 25
